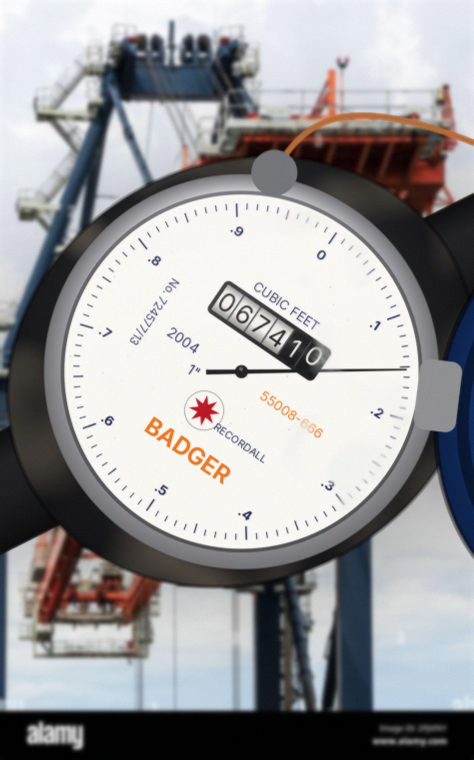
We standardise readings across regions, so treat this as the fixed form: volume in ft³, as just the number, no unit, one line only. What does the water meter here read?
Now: 67410.15
